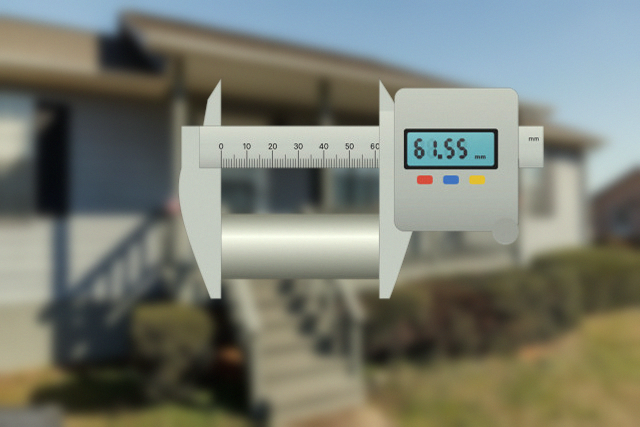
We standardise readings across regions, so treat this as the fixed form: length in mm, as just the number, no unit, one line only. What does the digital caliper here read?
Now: 61.55
